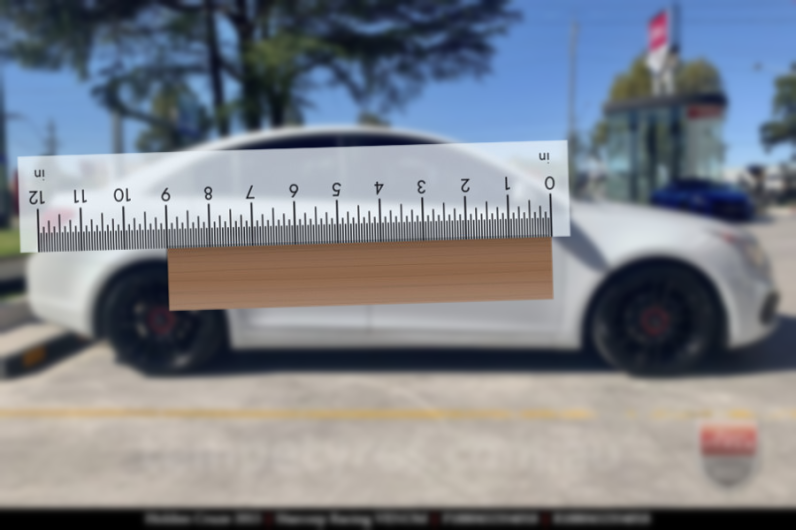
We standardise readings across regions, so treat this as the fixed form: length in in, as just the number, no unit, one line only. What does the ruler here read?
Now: 9
